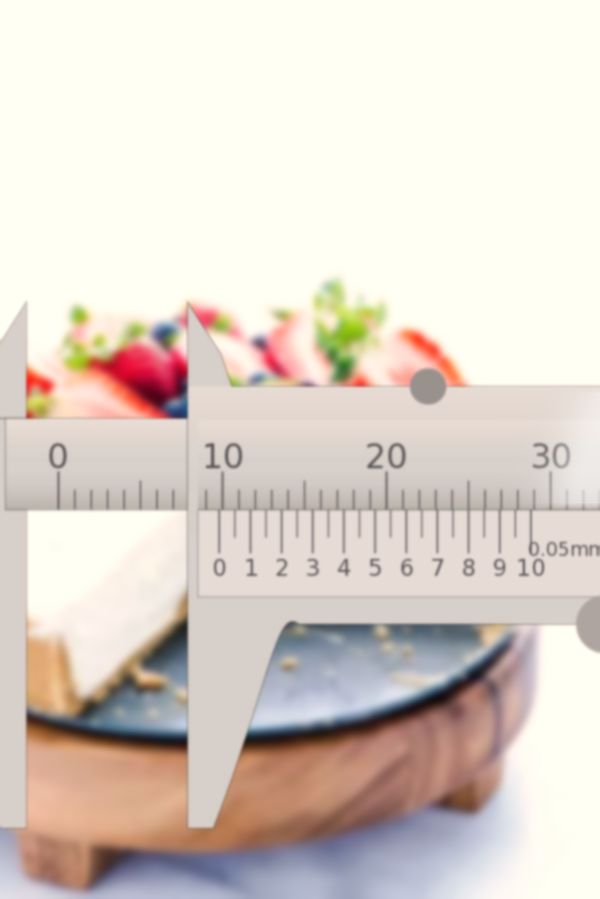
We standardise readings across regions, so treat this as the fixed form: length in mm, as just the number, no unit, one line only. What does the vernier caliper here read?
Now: 9.8
